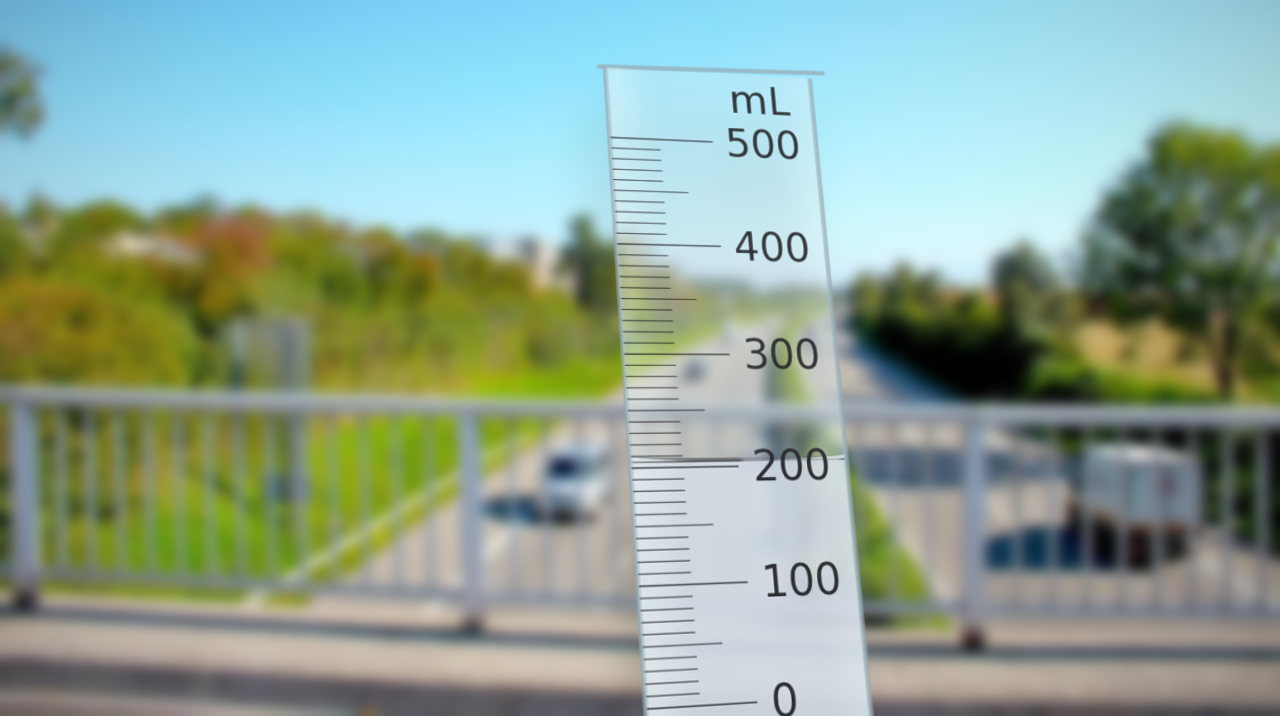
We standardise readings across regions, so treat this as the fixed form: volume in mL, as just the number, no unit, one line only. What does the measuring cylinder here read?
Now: 205
